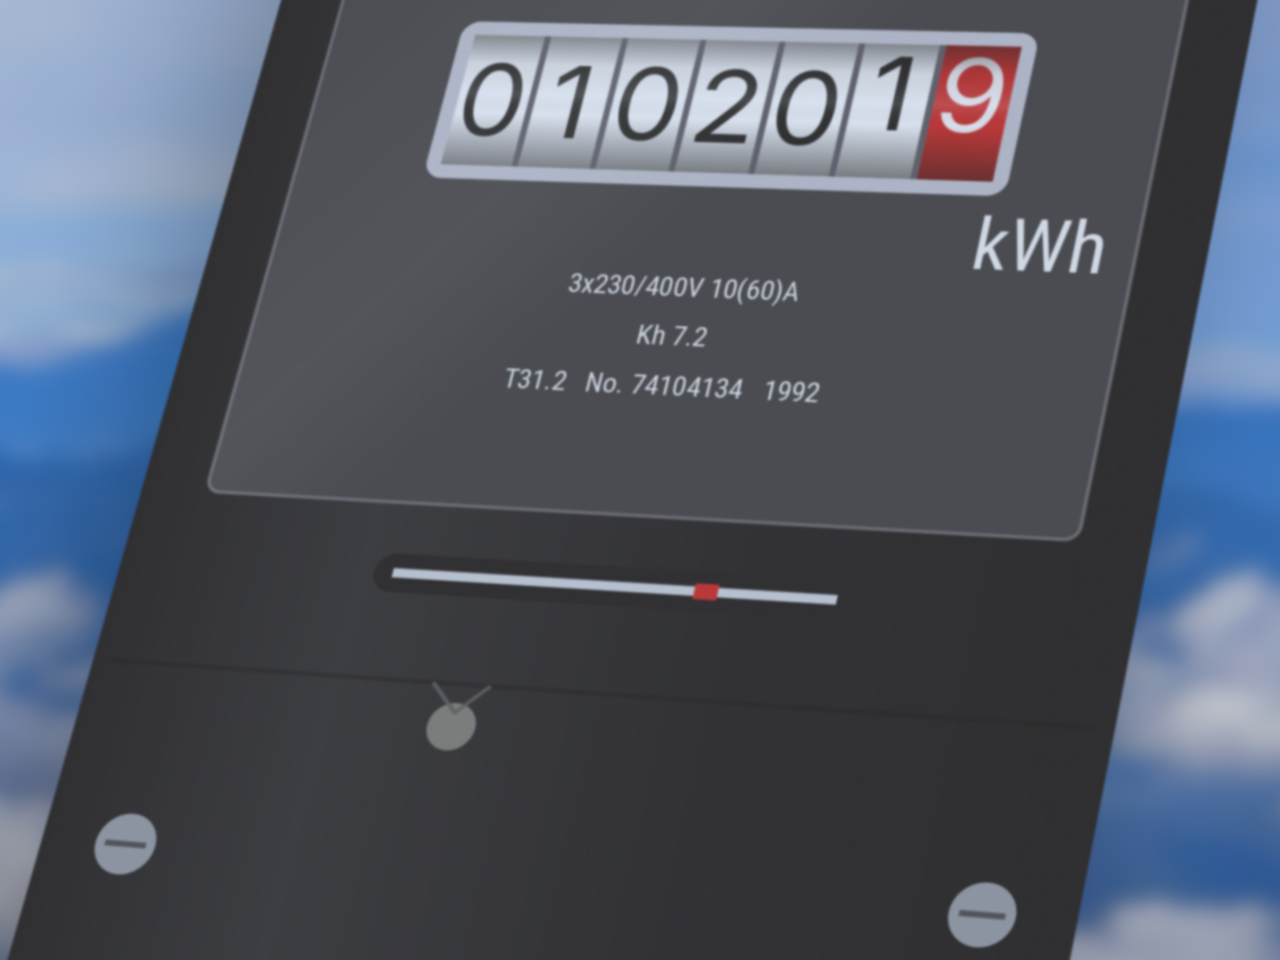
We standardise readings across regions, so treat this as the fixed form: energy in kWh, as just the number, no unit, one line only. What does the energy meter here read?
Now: 10201.9
